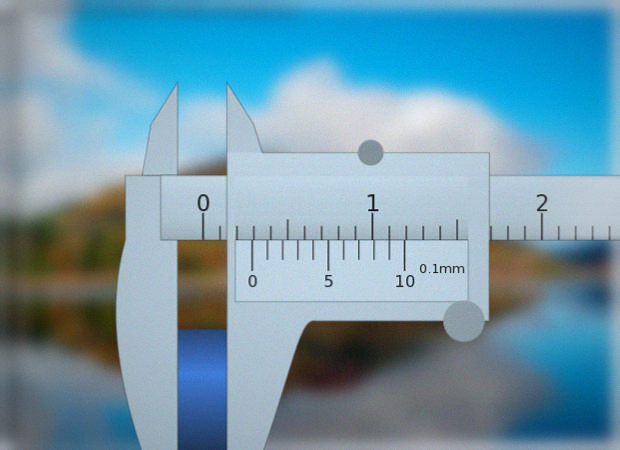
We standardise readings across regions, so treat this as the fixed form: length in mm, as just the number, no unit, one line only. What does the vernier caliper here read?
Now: 2.9
